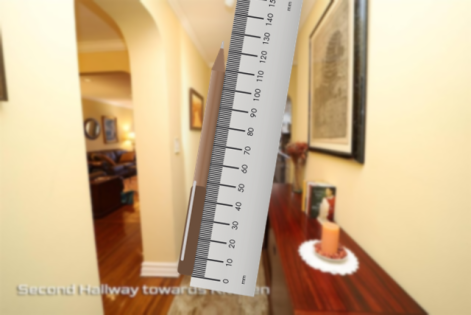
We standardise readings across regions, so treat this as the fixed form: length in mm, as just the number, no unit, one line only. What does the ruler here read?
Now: 125
